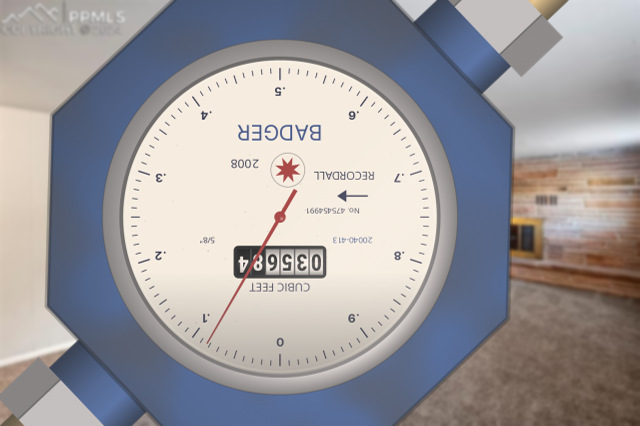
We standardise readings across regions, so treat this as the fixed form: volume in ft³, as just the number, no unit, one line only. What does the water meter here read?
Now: 35684.08
